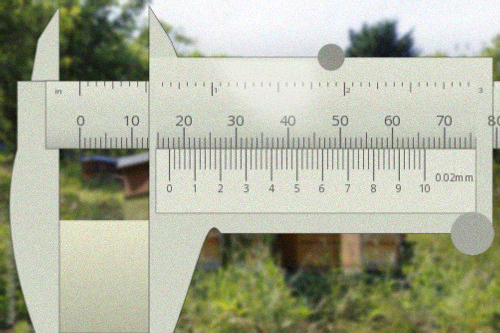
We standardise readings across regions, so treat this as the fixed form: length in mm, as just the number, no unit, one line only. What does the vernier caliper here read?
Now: 17.2
